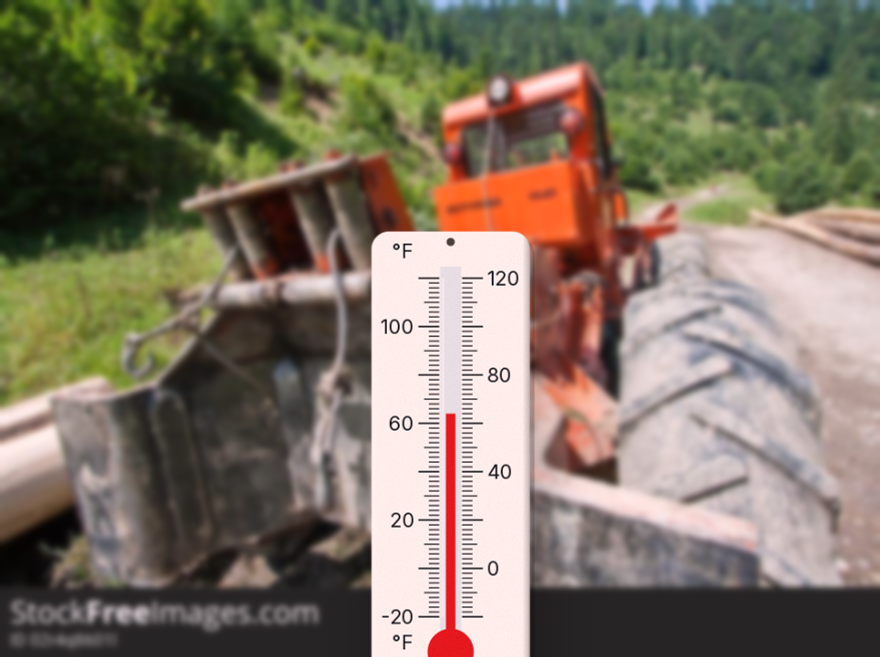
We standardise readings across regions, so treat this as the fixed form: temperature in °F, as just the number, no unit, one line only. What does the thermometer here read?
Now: 64
